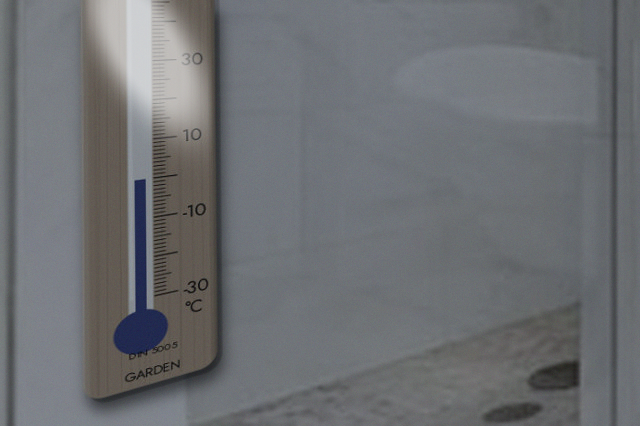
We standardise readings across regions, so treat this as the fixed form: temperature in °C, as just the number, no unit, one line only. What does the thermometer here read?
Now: 0
